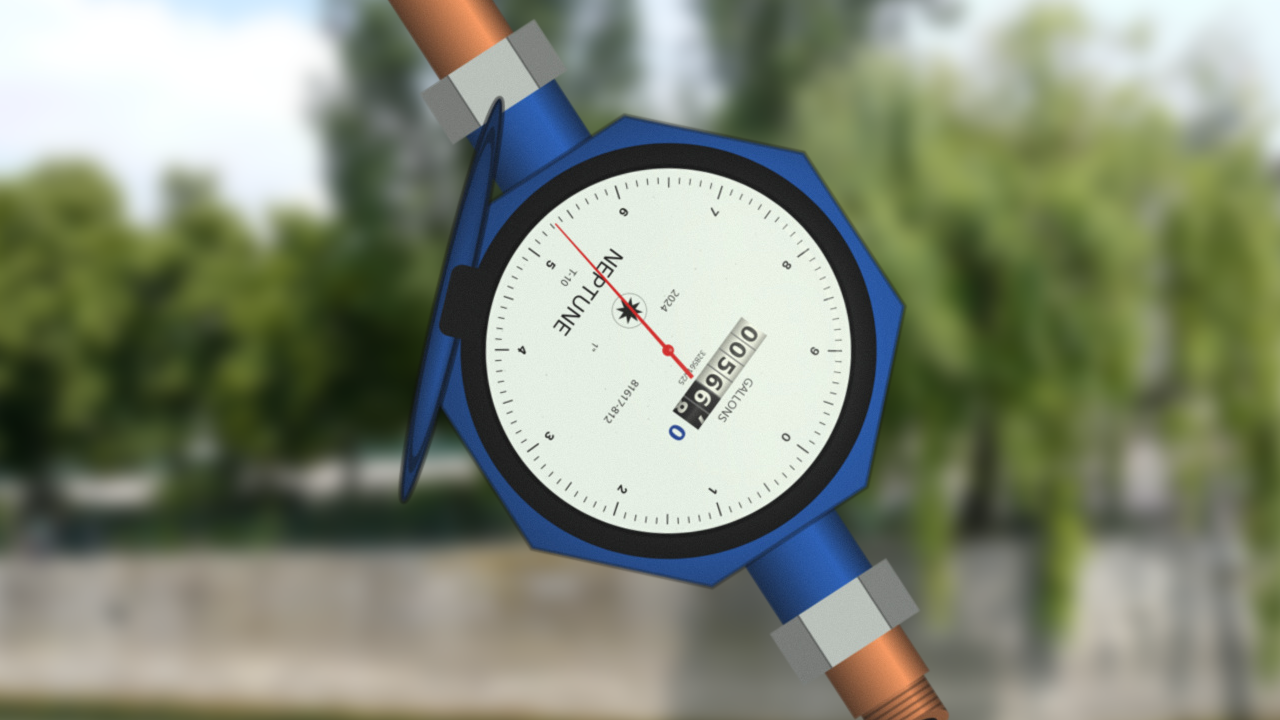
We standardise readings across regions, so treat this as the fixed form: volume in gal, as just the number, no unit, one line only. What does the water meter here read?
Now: 56675.3
